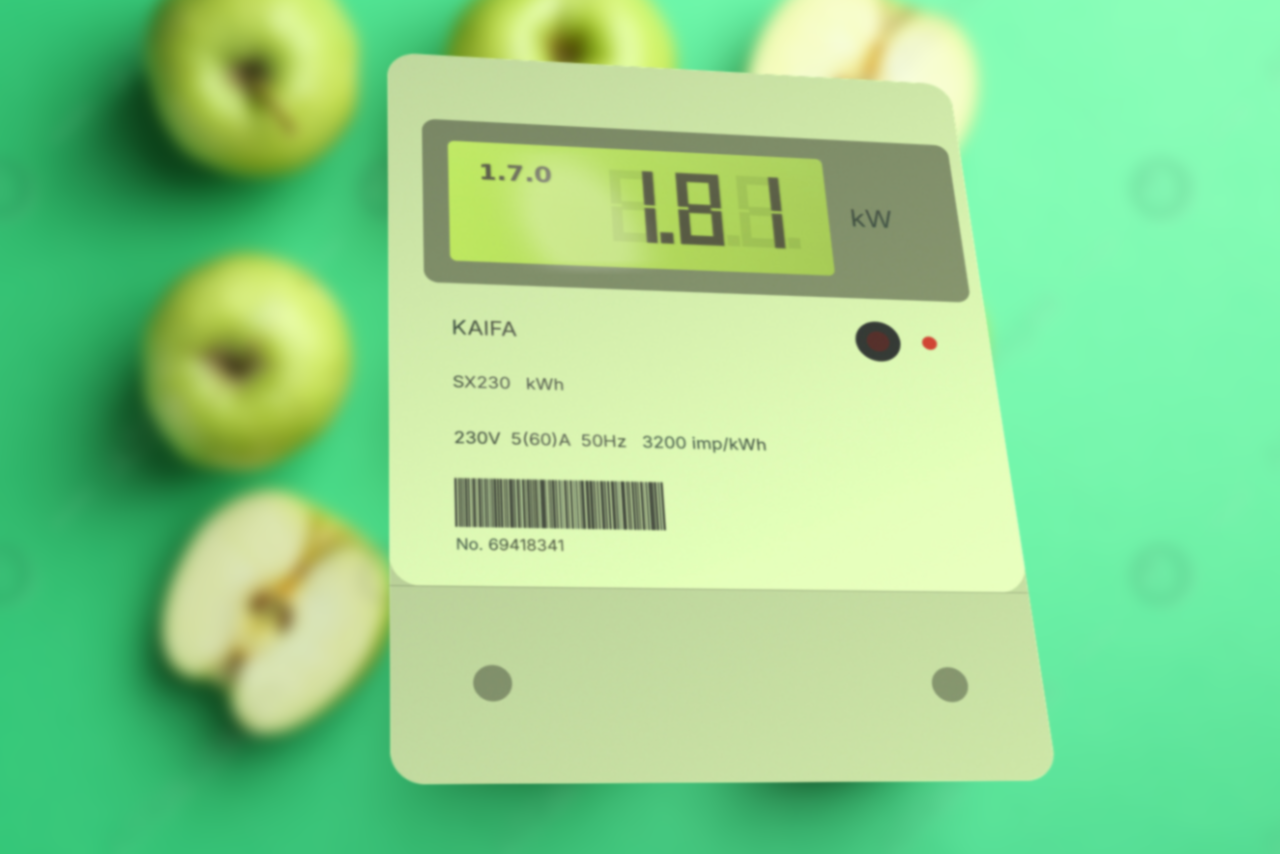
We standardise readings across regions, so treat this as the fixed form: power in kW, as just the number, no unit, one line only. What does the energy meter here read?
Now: 1.81
